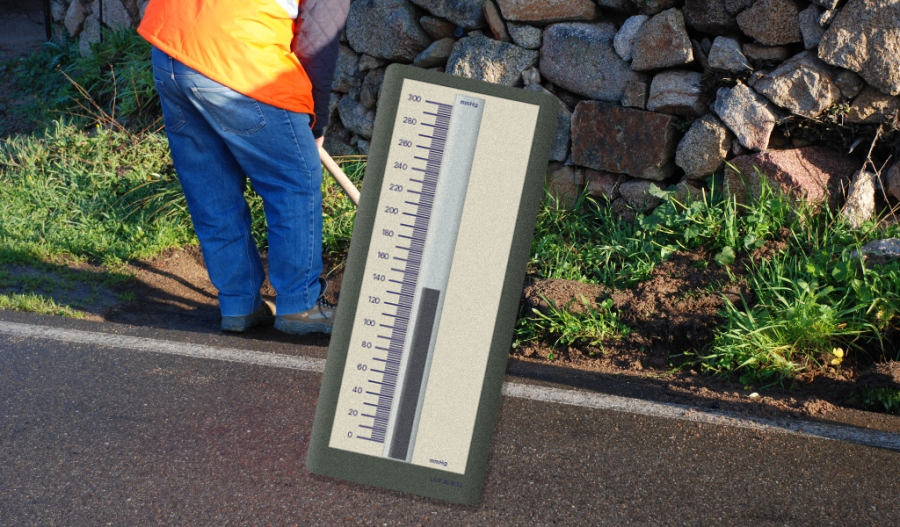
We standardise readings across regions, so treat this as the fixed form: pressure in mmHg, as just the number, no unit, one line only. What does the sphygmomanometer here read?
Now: 140
